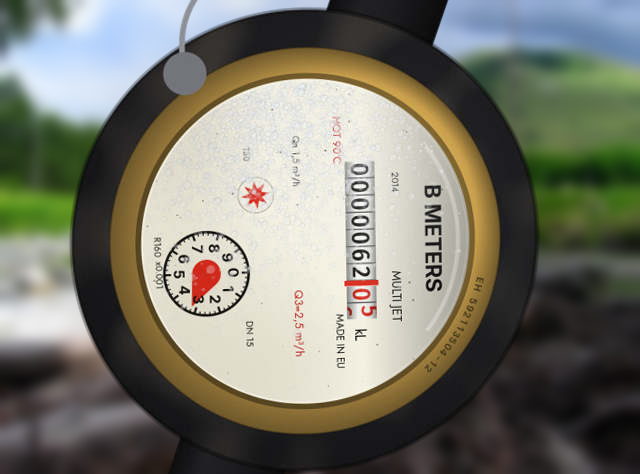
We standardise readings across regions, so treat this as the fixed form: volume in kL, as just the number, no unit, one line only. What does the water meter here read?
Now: 62.053
